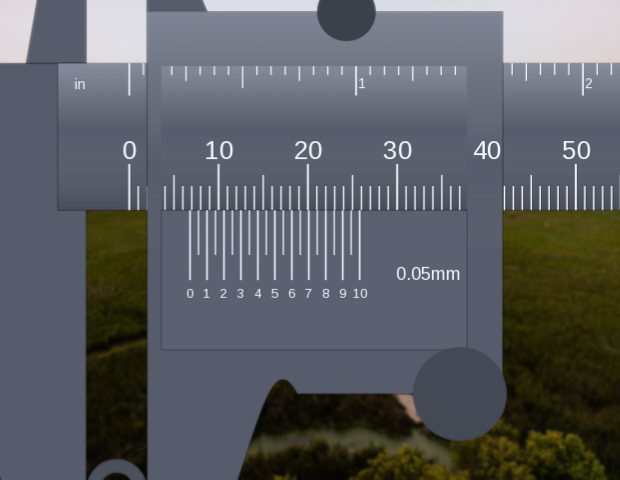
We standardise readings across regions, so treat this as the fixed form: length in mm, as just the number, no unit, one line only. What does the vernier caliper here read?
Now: 6.8
